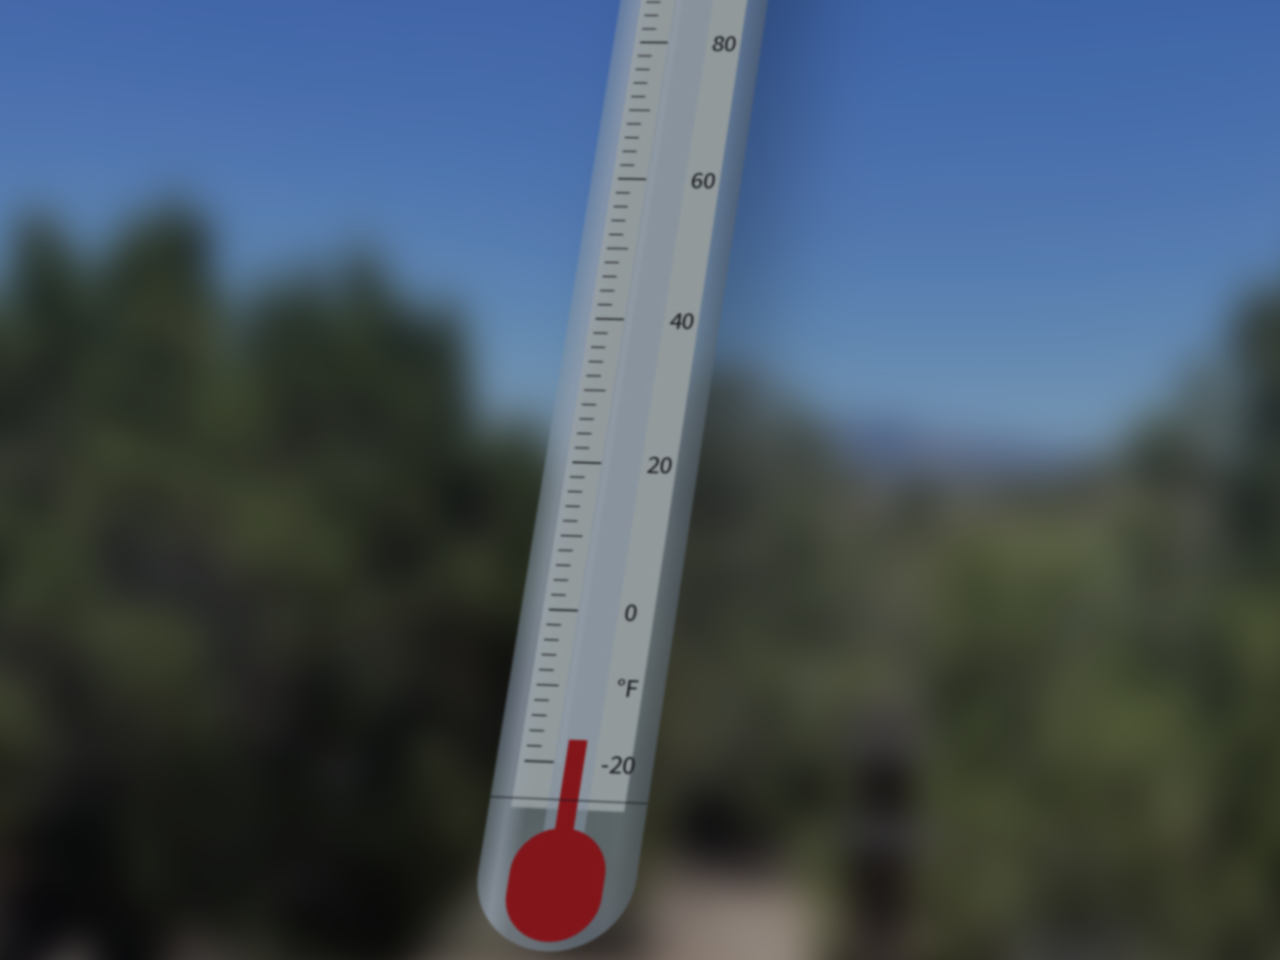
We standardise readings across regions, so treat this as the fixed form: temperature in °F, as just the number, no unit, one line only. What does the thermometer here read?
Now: -17
